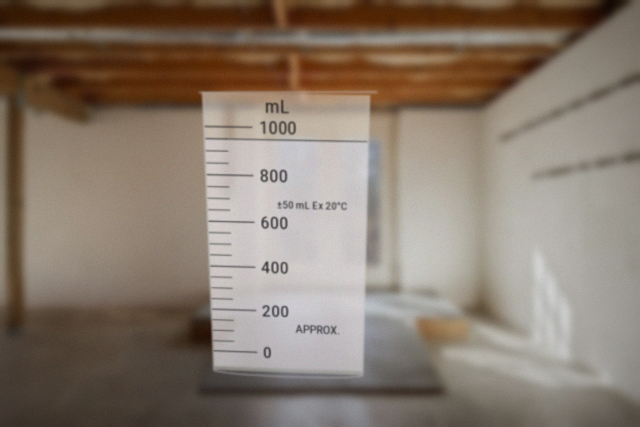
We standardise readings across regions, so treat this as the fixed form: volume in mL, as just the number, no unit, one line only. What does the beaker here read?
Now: 950
